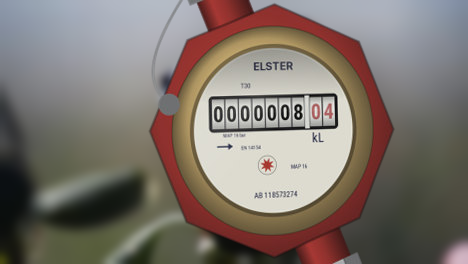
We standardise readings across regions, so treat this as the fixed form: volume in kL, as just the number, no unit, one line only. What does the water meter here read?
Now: 8.04
